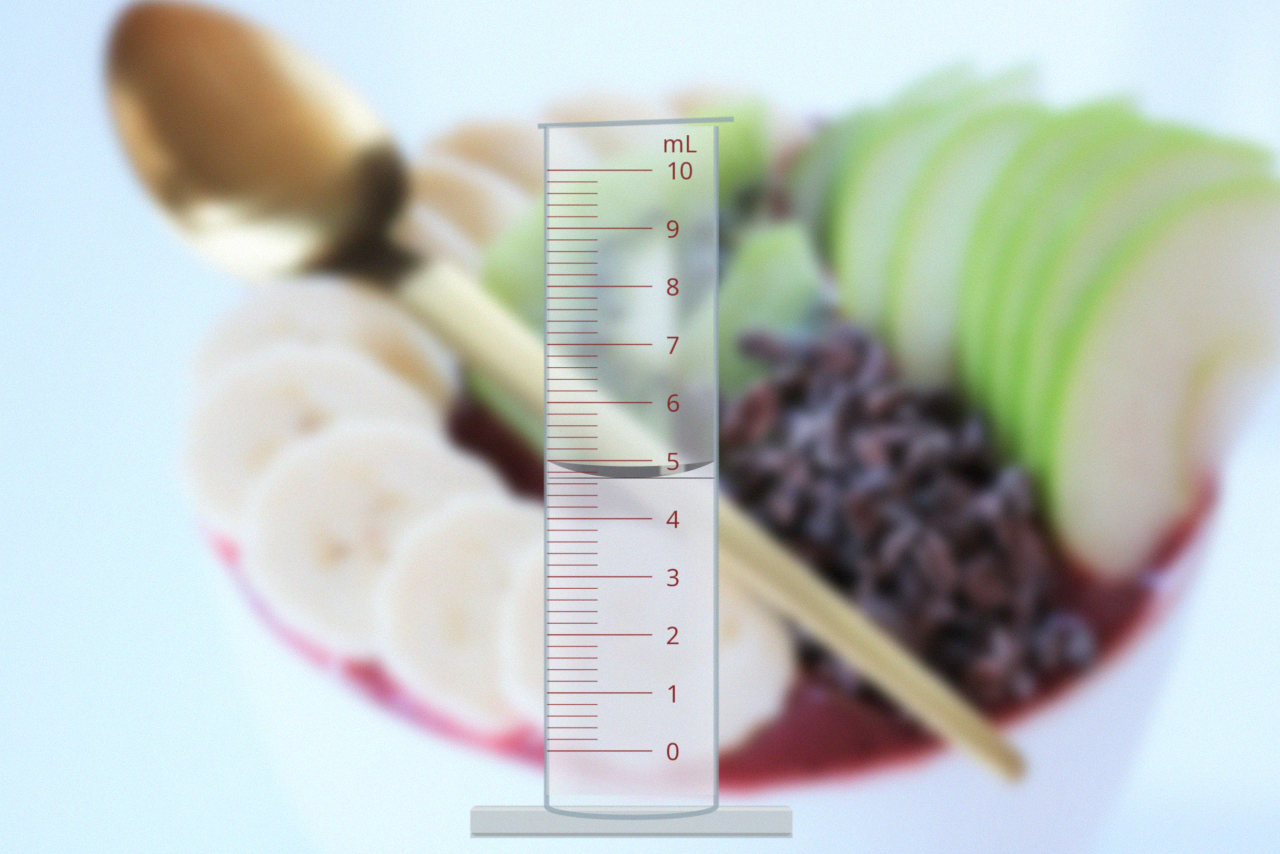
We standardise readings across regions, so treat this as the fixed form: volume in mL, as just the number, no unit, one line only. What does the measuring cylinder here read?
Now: 4.7
